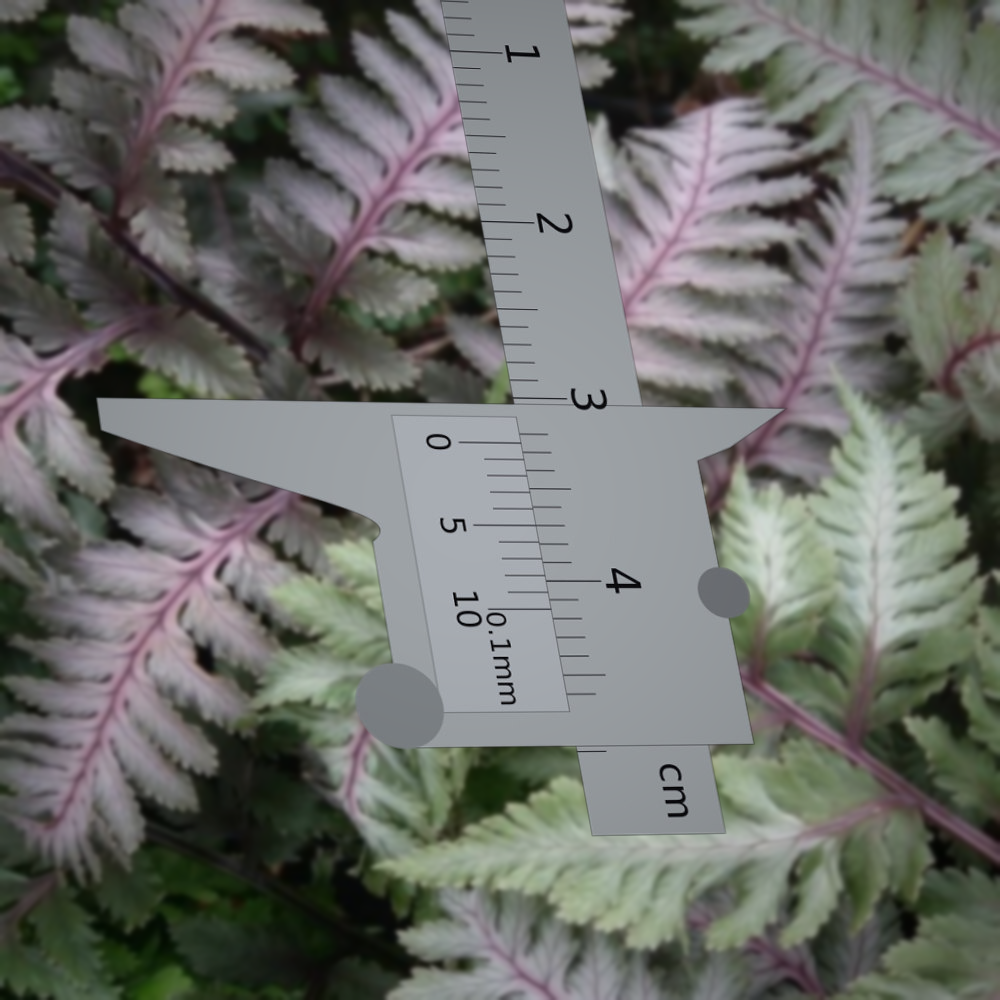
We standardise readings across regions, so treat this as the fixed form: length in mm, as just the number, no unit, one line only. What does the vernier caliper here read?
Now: 32.5
